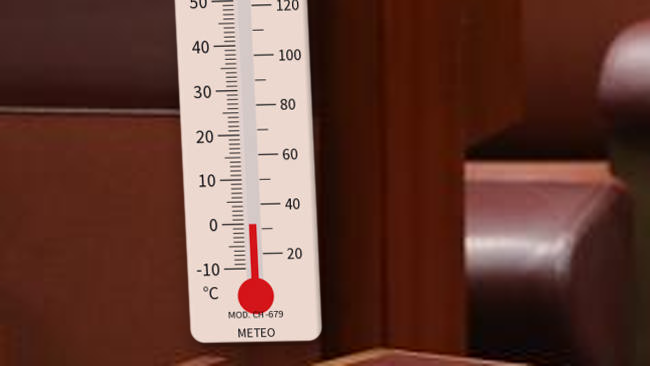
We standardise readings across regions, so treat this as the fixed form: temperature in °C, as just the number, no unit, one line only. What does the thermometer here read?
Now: 0
